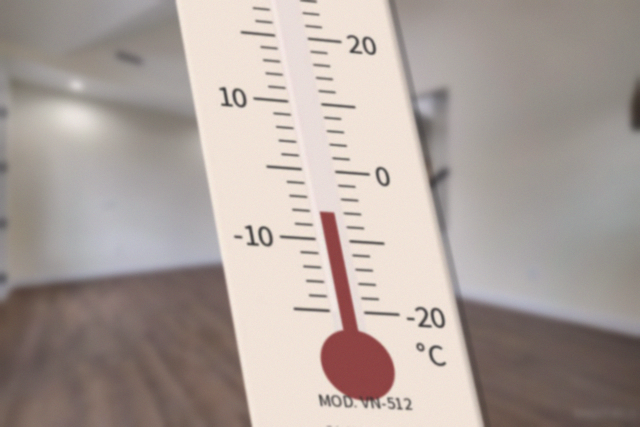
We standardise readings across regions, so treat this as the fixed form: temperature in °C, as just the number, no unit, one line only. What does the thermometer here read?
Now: -6
